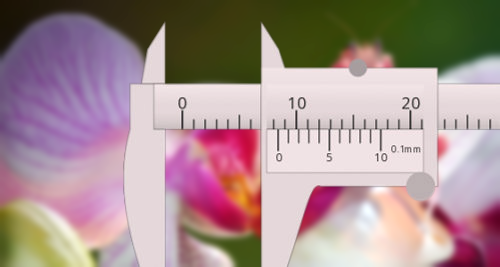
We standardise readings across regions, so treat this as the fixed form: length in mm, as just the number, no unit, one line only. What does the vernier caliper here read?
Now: 8.4
